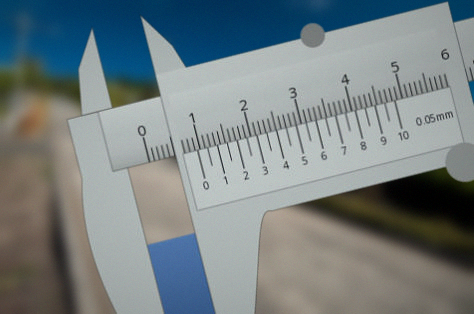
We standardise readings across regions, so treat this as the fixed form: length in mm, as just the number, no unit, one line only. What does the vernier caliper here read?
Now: 9.5
